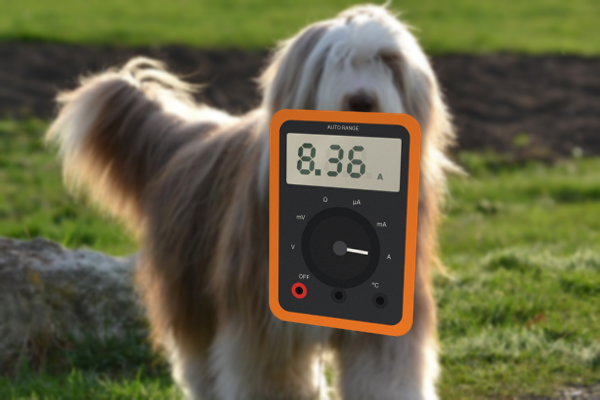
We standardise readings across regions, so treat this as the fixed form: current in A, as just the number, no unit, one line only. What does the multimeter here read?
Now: 8.36
